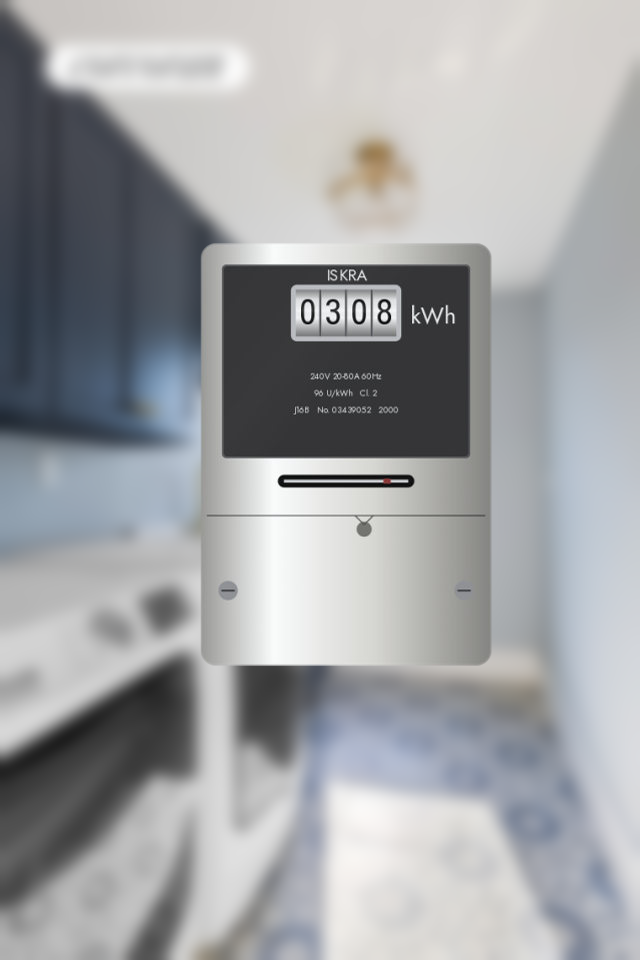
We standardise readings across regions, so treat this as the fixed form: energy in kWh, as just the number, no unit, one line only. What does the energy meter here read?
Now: 308
